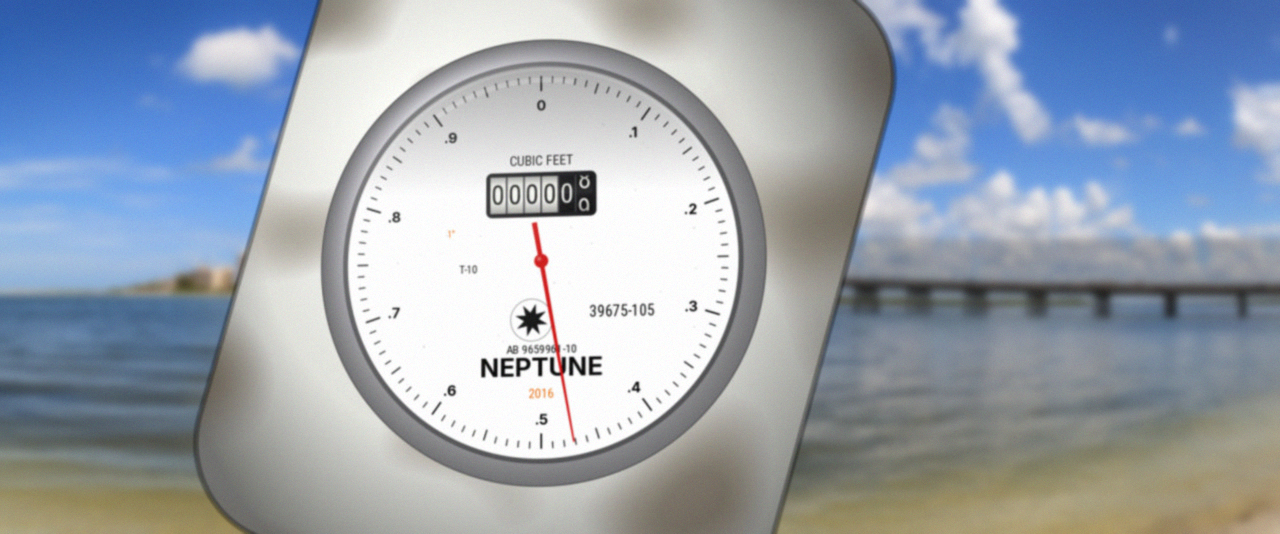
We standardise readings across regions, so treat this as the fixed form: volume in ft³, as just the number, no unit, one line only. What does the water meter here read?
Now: 8.47
